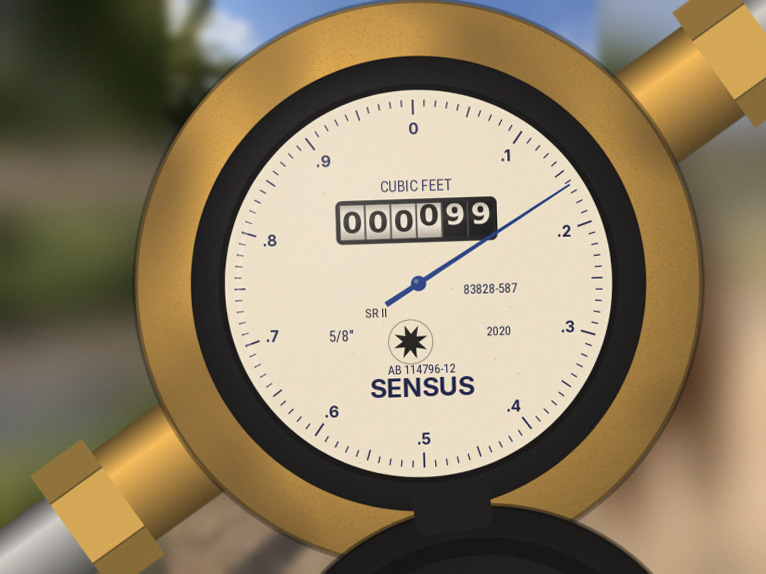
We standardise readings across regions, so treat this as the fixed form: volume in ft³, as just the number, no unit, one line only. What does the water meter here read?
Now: 99.16
